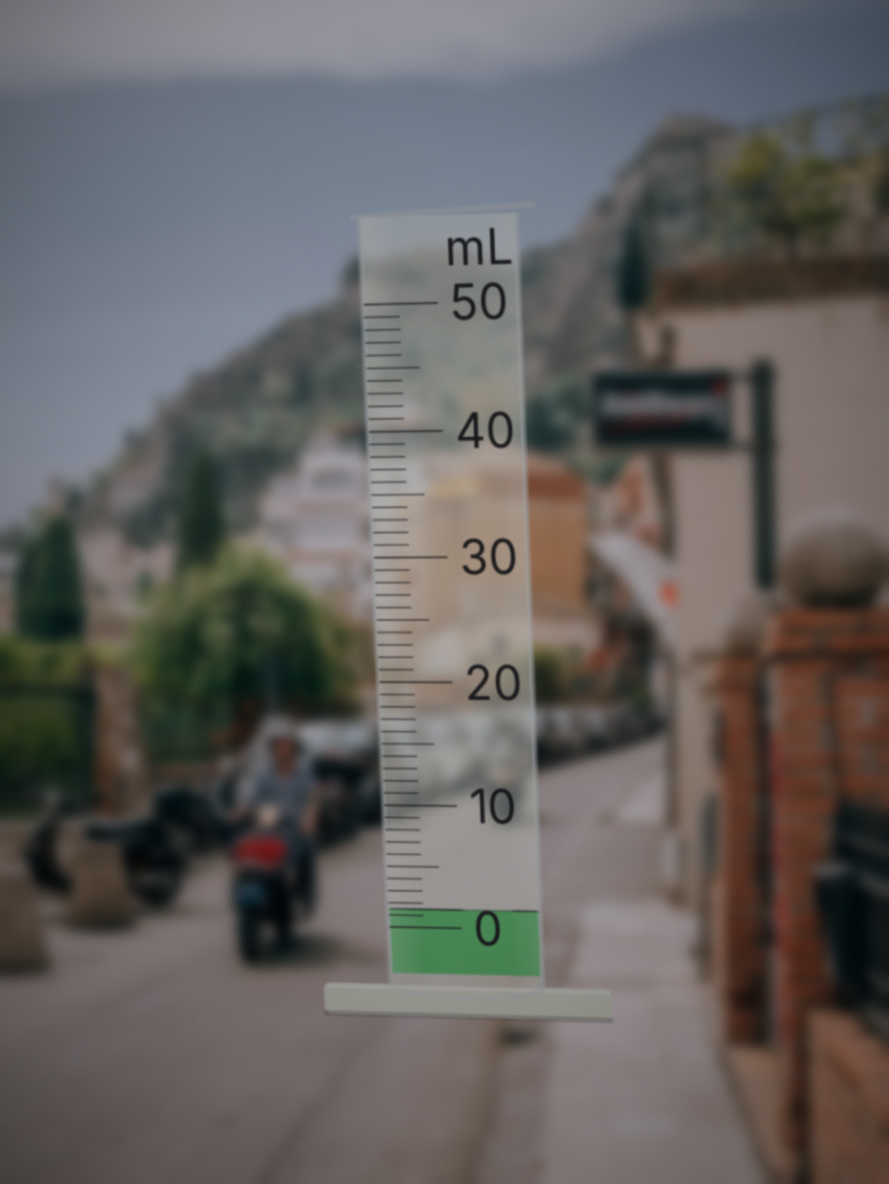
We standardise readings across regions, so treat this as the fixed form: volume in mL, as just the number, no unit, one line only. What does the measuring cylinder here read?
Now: 1.5
